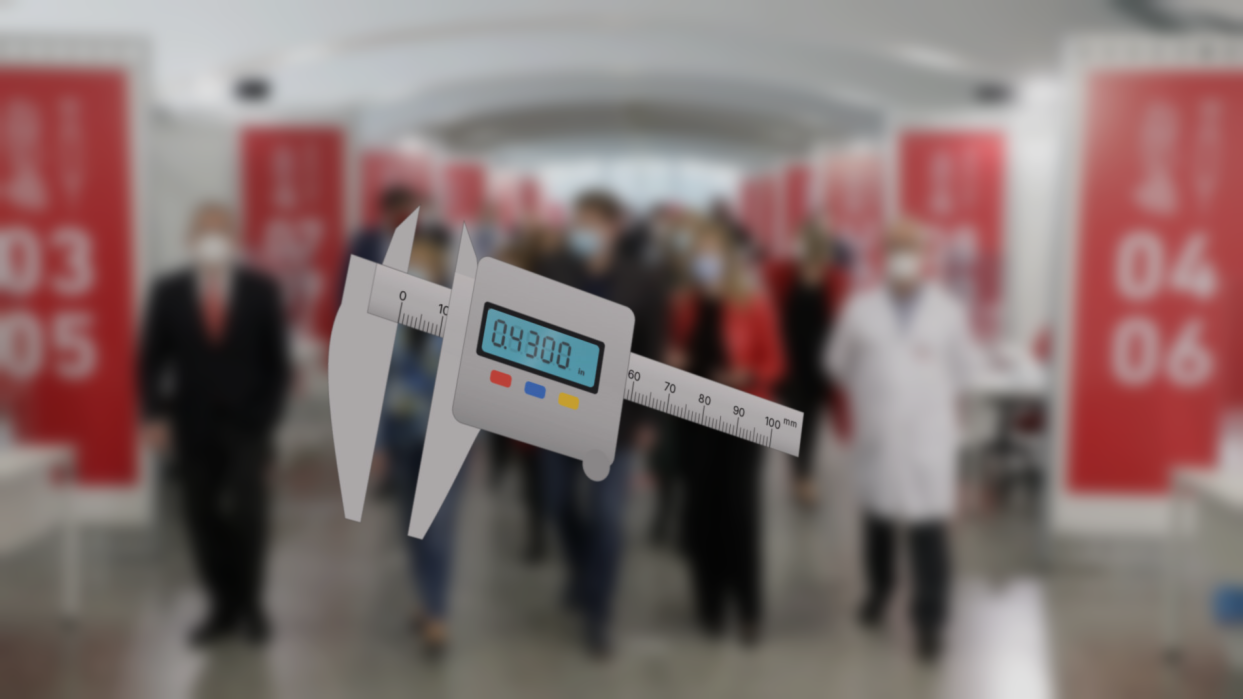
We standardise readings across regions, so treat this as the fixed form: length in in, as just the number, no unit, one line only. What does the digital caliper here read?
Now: 0.4300
